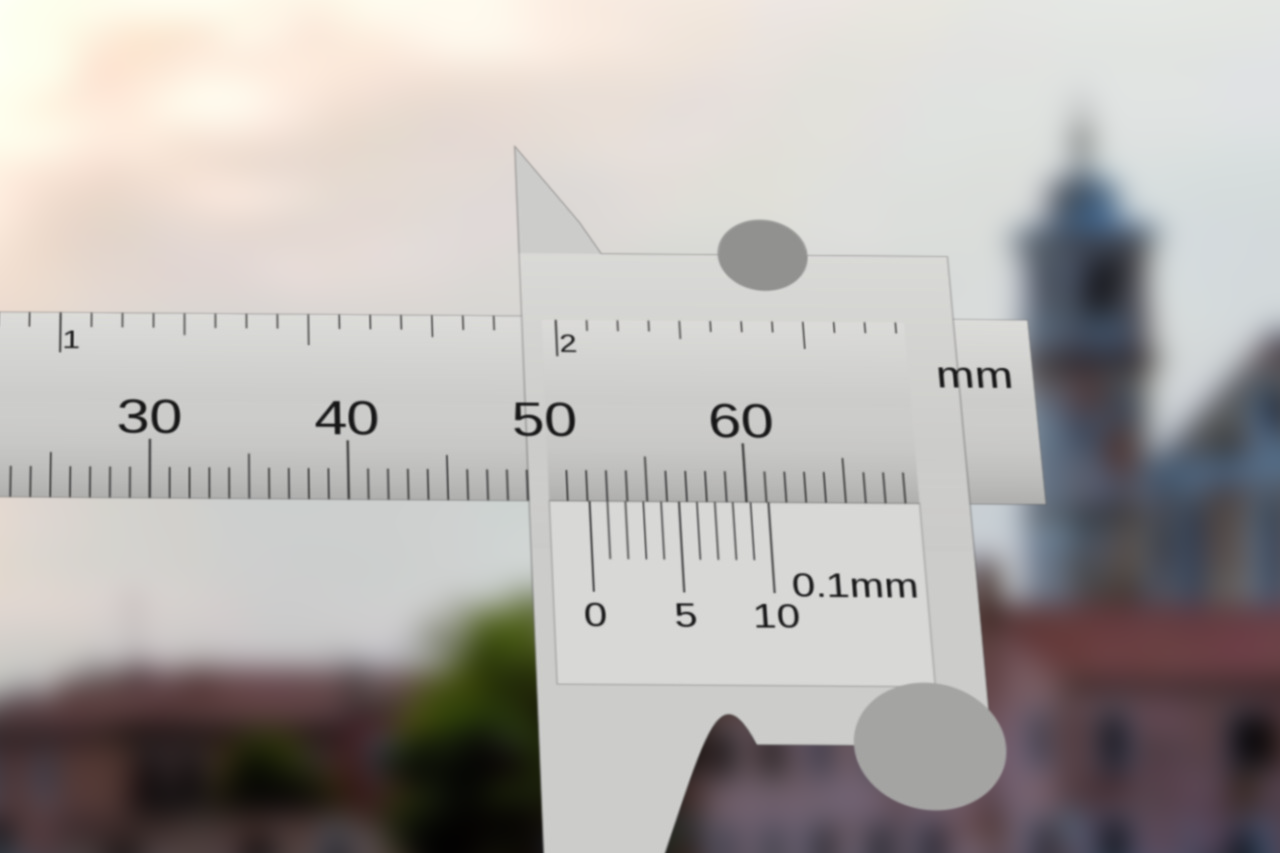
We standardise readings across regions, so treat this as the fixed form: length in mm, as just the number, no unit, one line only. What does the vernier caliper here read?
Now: 52.1
